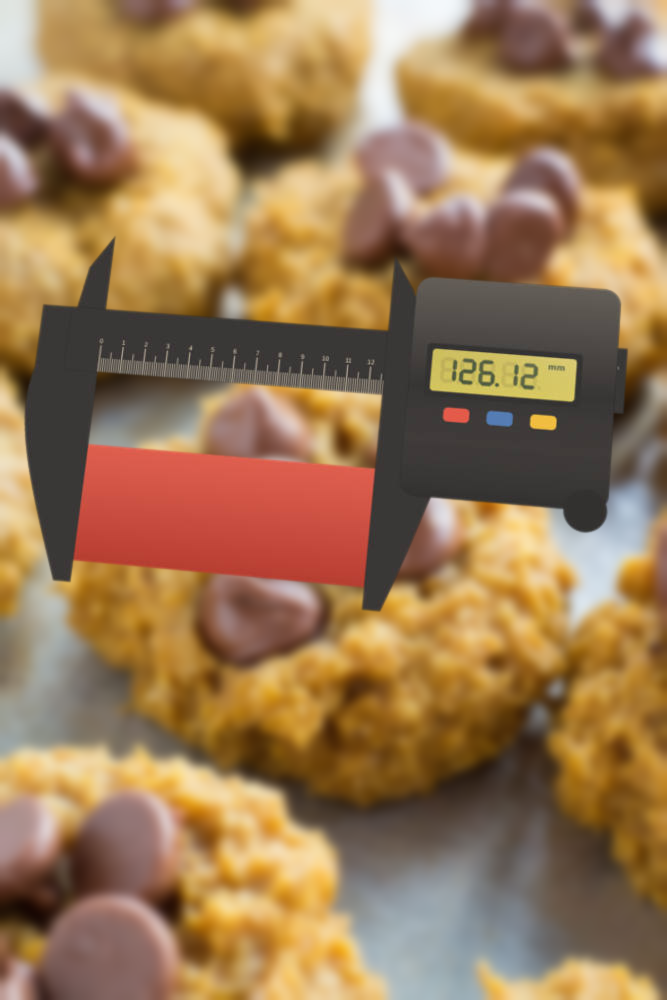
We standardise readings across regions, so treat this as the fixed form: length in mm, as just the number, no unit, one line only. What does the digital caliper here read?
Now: 126.12
